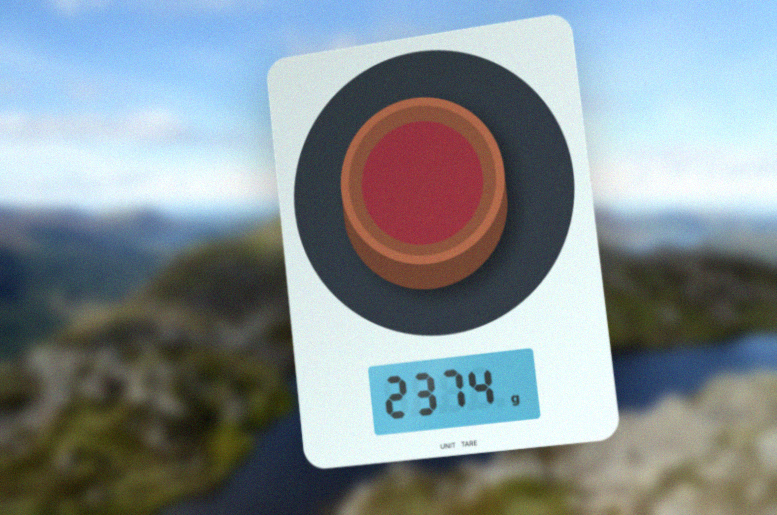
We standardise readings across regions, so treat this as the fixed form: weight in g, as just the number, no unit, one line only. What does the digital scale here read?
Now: 2374
